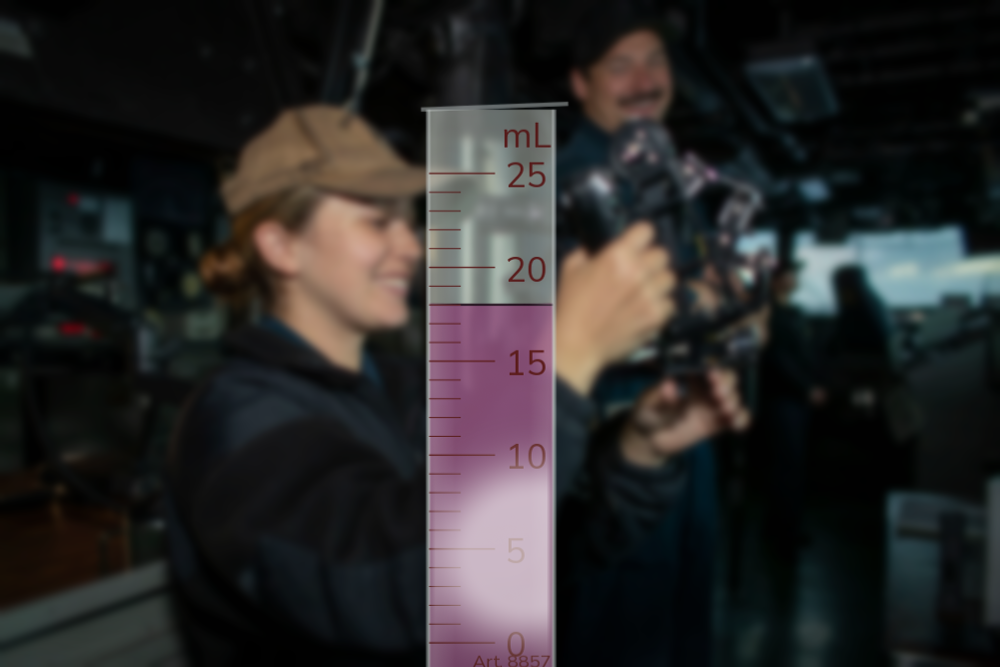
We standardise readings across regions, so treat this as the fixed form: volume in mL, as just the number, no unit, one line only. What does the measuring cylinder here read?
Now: 18
